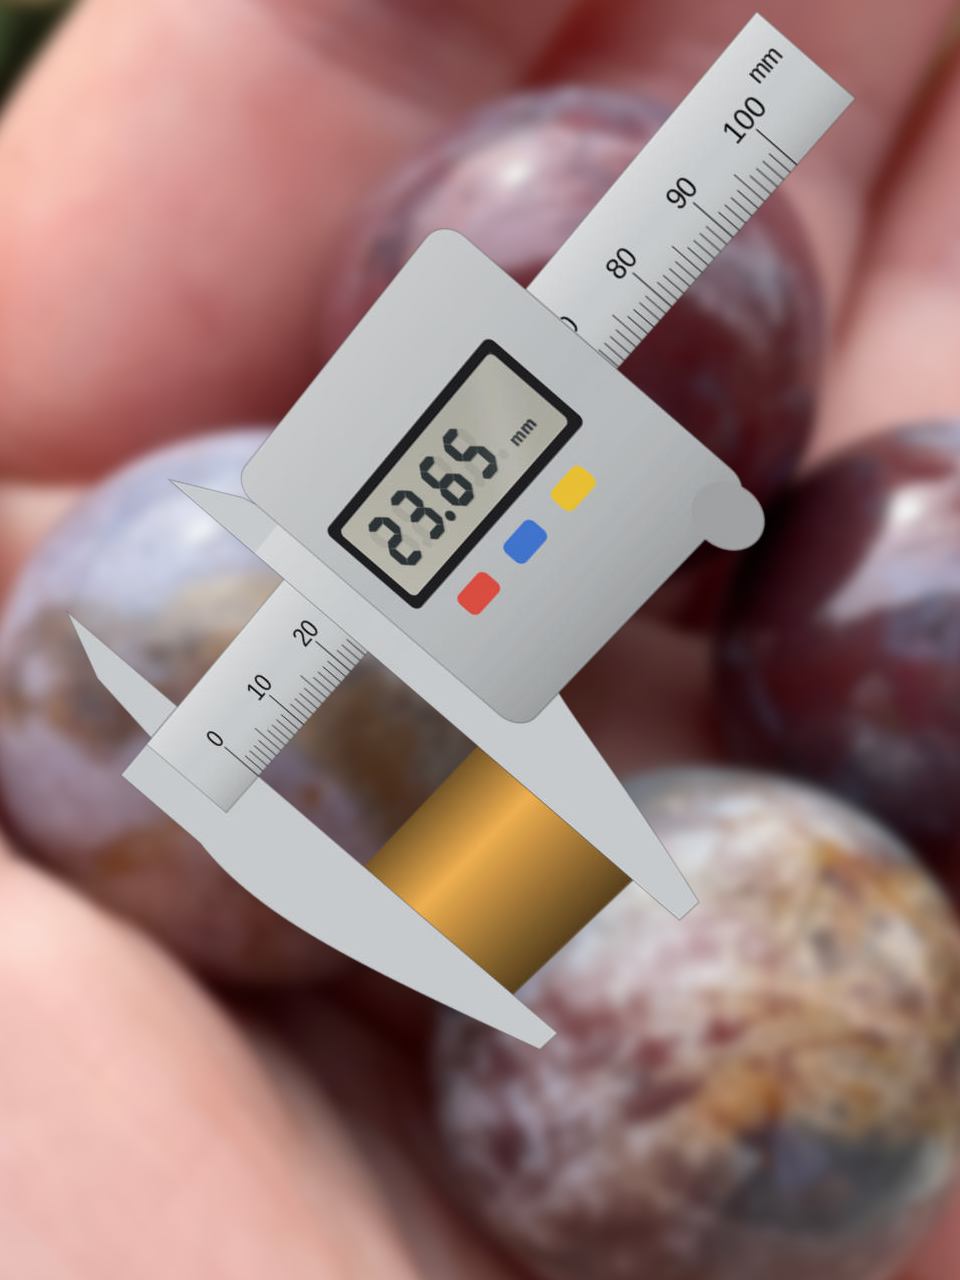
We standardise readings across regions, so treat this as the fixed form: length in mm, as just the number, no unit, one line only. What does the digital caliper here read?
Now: 23.65
